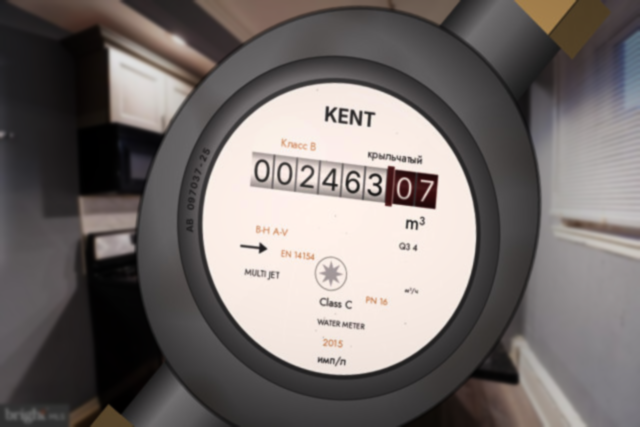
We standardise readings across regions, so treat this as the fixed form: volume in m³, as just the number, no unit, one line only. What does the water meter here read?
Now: 2463.07
